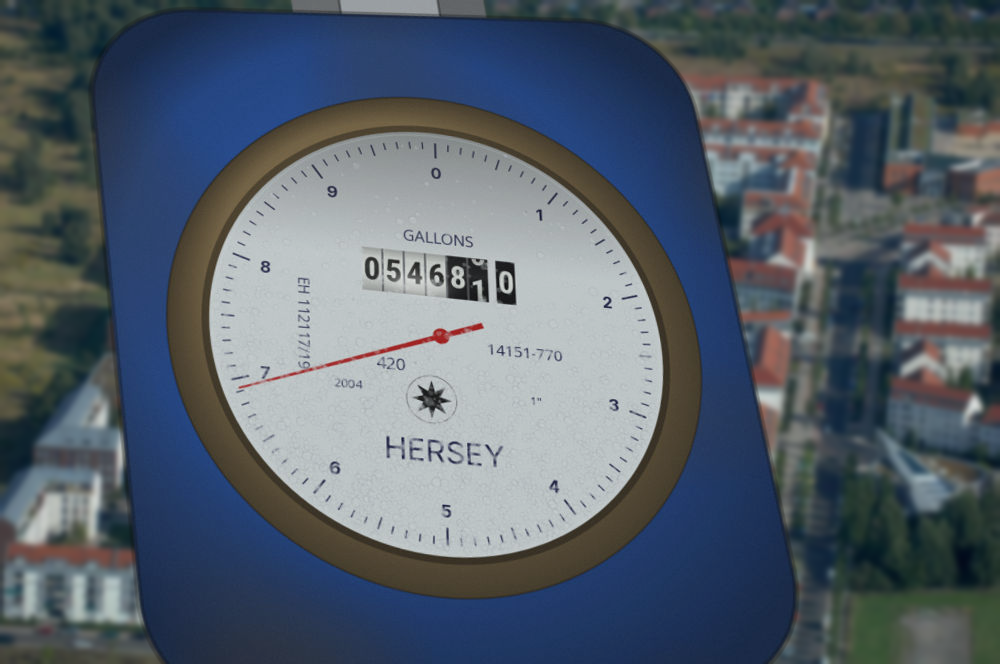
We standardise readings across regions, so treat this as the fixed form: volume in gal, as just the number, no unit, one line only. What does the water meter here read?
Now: 546806.9
